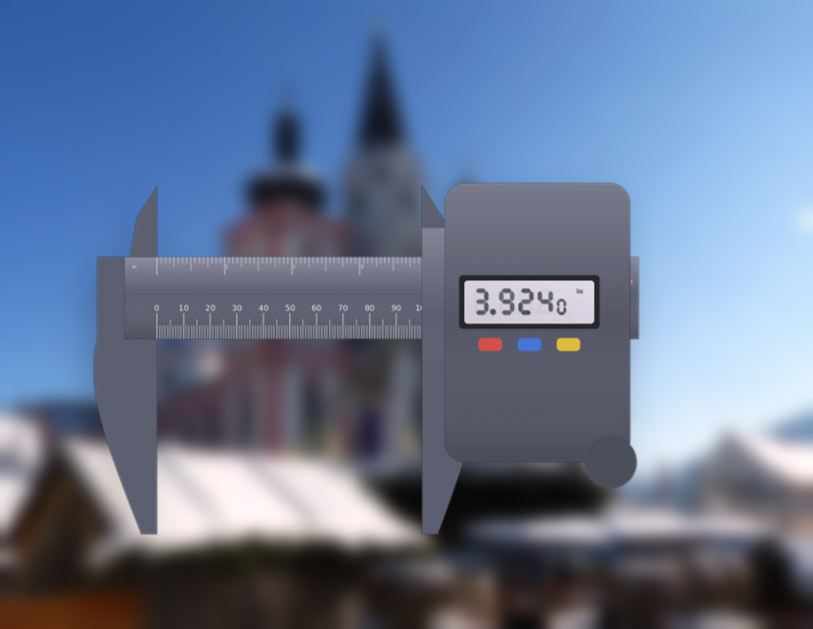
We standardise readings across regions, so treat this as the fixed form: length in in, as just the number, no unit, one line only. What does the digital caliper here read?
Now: 3.9240
